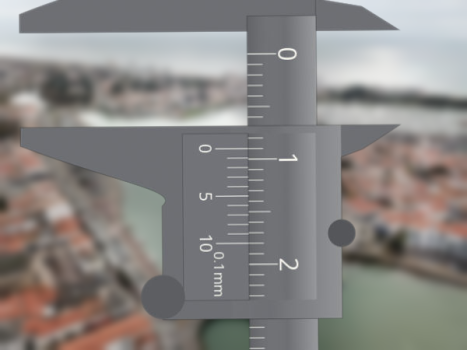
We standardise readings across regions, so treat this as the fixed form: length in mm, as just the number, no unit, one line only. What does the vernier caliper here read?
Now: 9.0
